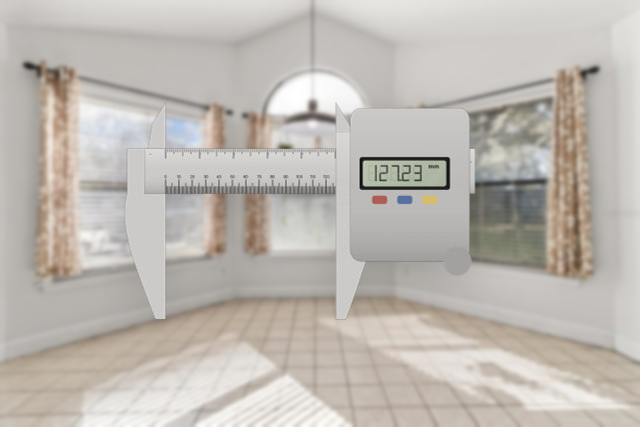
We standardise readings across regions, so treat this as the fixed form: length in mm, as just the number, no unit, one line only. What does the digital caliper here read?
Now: 127.23
